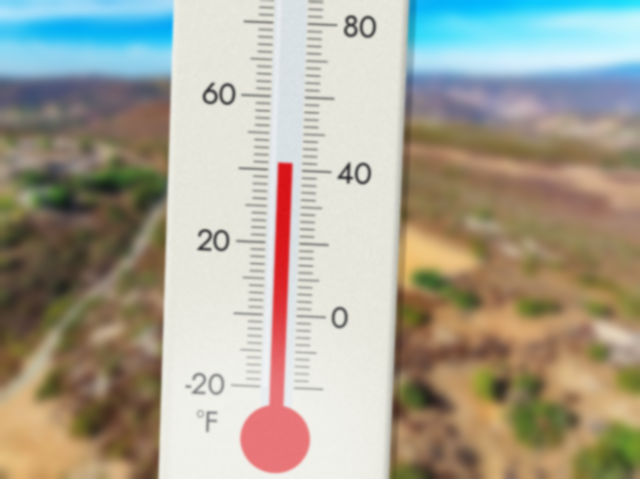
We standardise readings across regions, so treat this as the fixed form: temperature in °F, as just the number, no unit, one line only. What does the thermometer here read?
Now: 42
